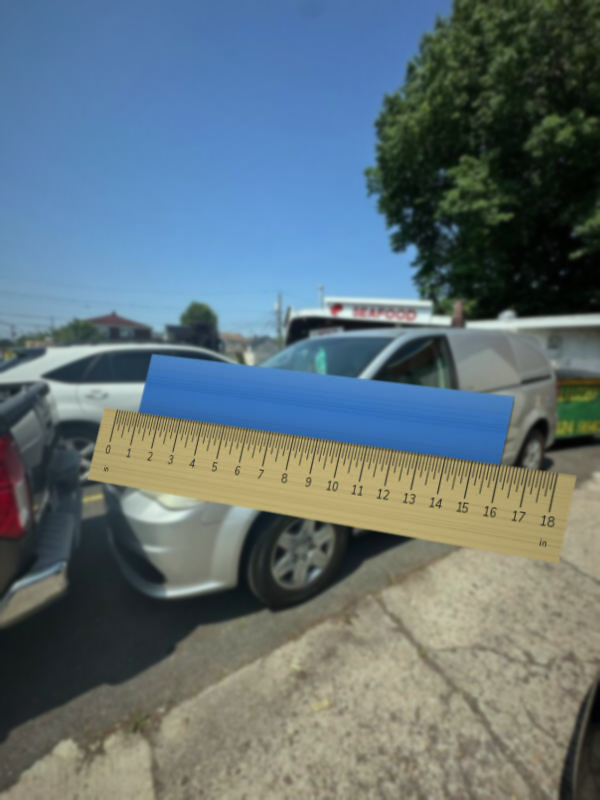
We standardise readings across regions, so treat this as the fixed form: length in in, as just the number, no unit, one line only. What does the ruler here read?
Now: 15
